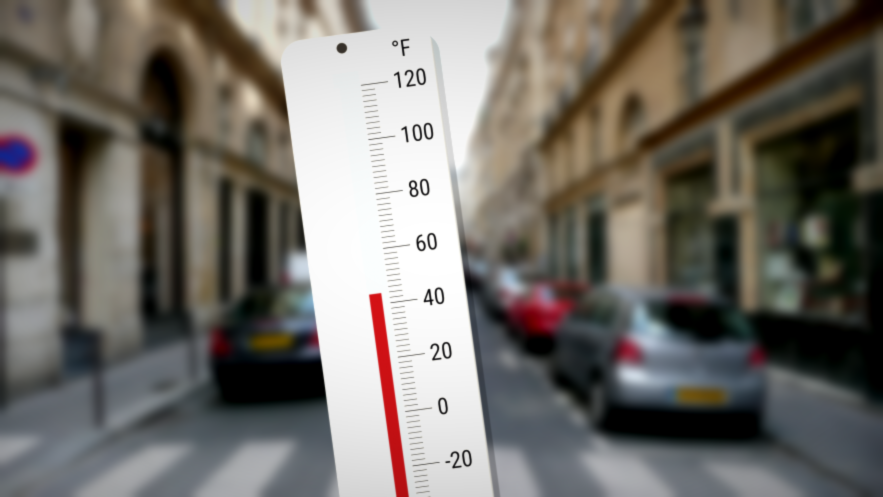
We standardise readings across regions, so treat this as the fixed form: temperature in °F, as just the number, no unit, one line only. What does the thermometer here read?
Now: 44
